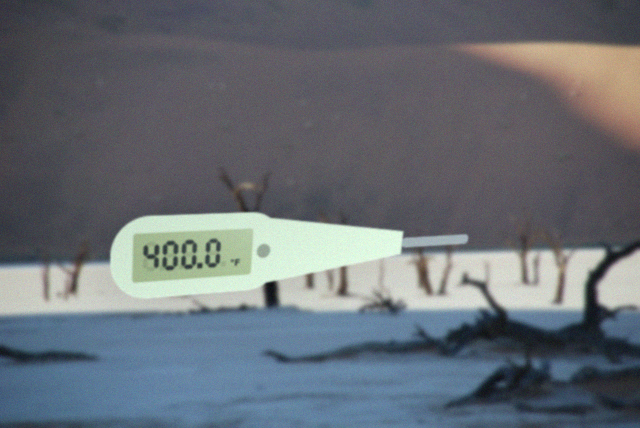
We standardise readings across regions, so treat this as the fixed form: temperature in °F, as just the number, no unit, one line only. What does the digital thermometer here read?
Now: 400.0
